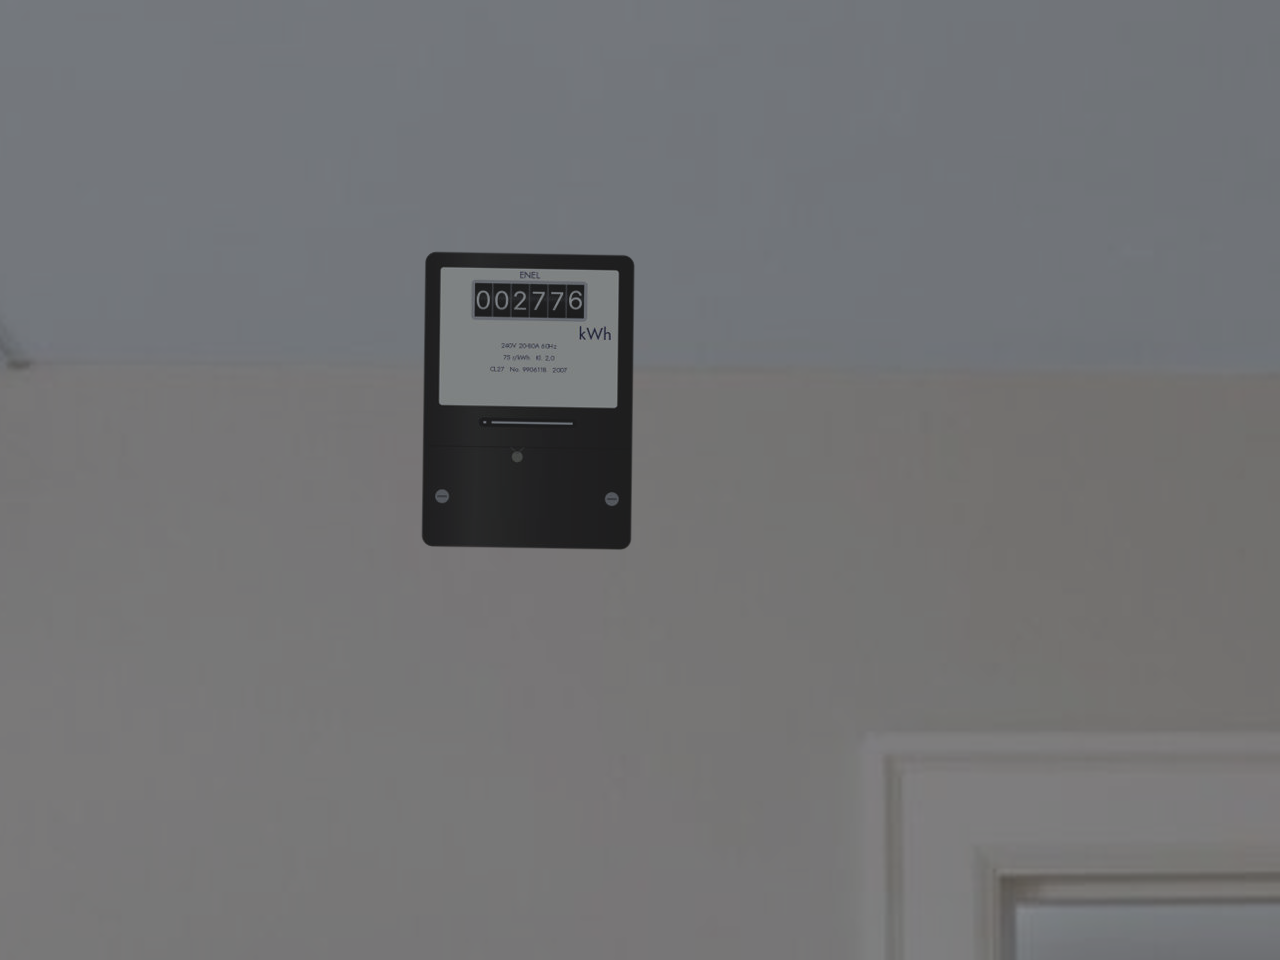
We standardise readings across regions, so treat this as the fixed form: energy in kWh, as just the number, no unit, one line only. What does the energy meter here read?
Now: 2776
